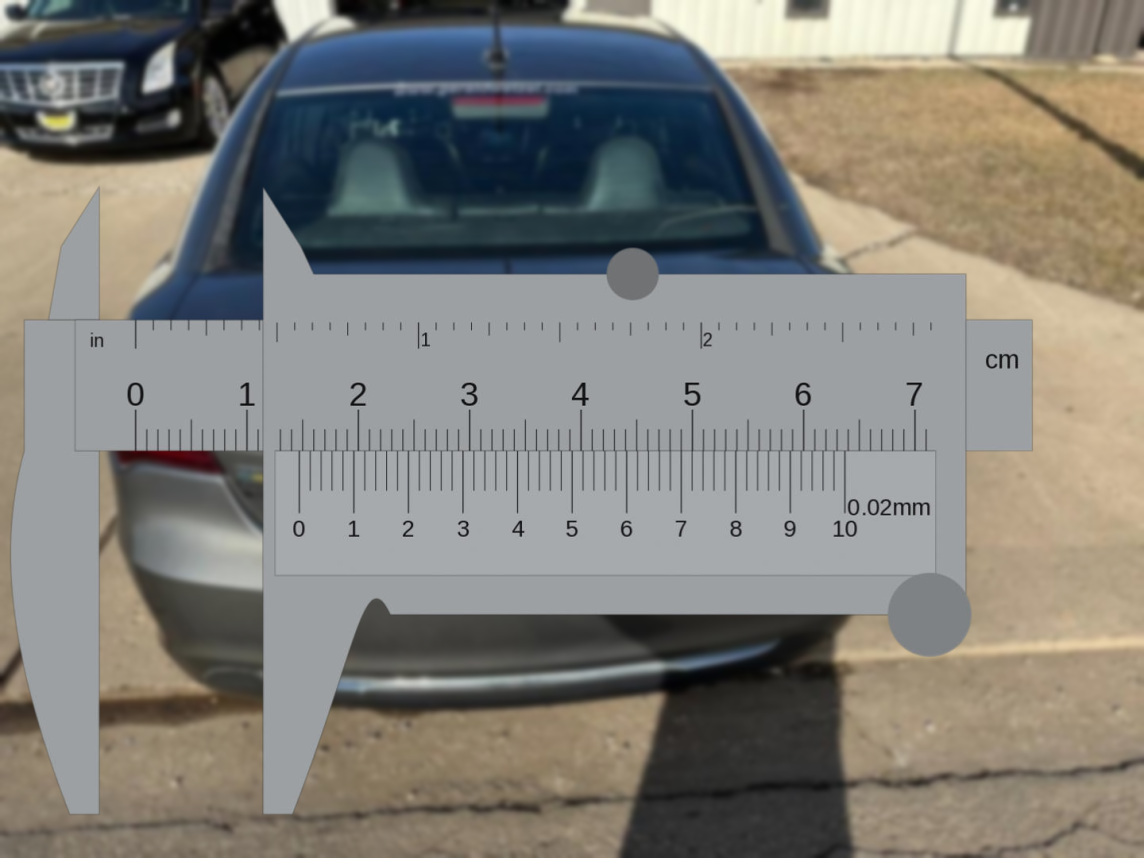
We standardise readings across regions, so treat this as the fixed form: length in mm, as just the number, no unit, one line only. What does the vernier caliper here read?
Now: 14.7
